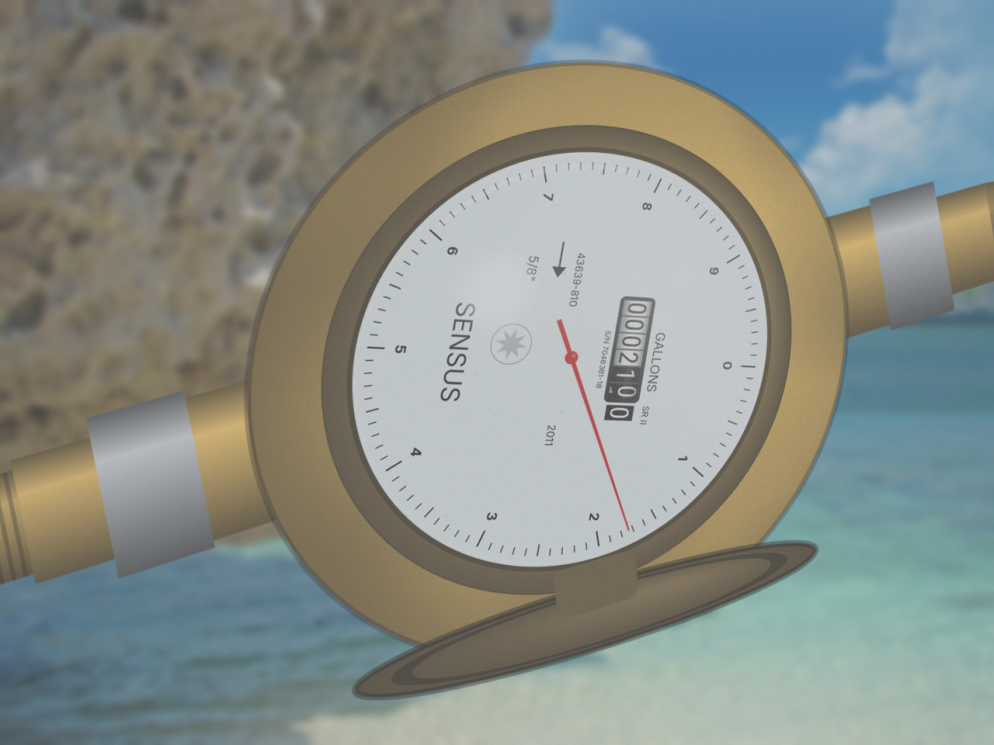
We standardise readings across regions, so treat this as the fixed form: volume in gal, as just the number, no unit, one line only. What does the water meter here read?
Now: 2101.7
